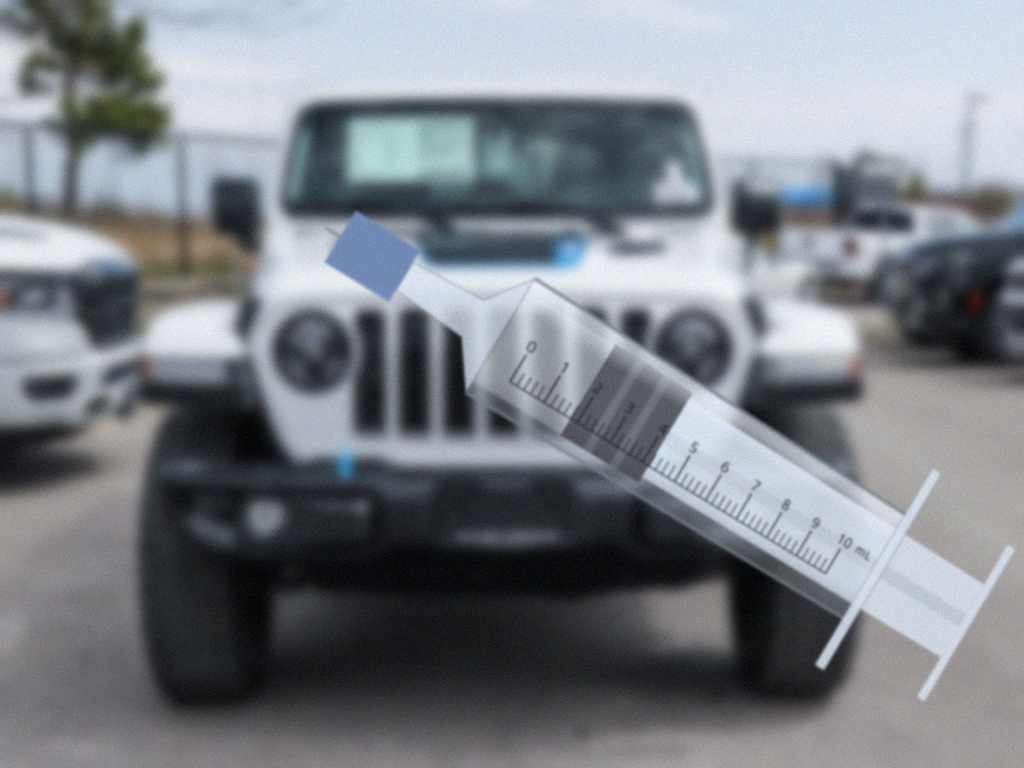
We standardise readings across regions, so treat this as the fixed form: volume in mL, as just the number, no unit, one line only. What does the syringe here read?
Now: 1.8
